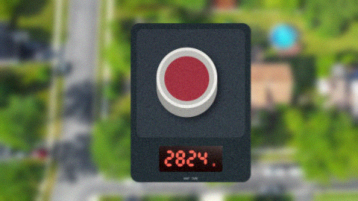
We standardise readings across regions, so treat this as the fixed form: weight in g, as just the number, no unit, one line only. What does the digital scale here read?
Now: 2824
